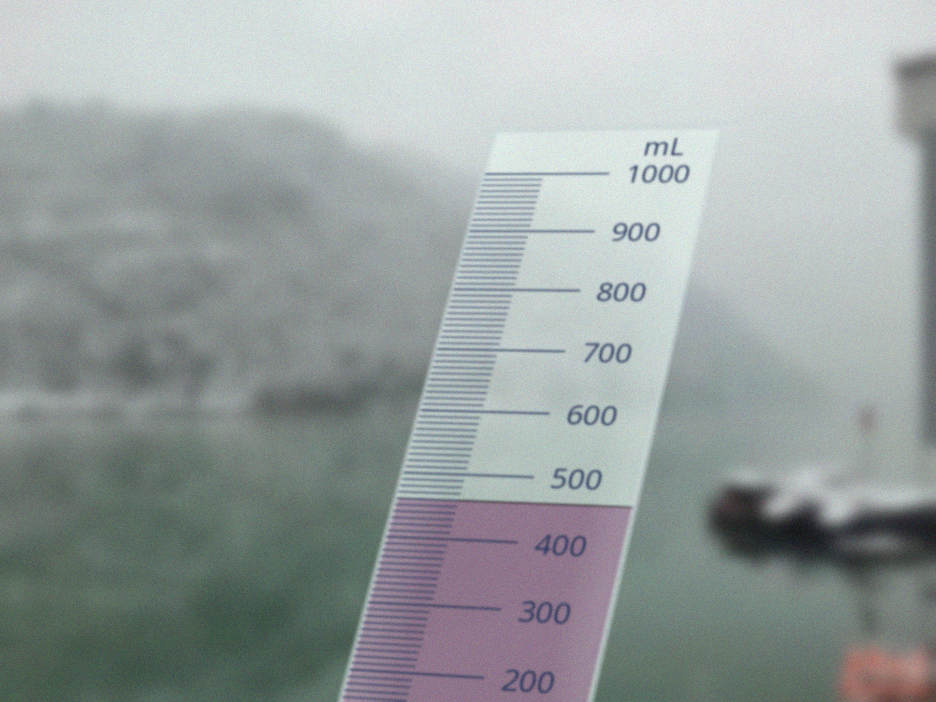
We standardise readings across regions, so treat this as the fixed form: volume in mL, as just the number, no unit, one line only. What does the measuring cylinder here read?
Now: 460
